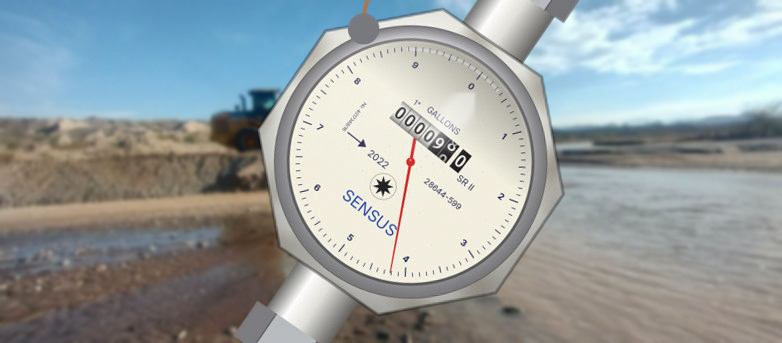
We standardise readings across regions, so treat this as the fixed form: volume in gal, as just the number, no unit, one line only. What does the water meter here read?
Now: 984.2
